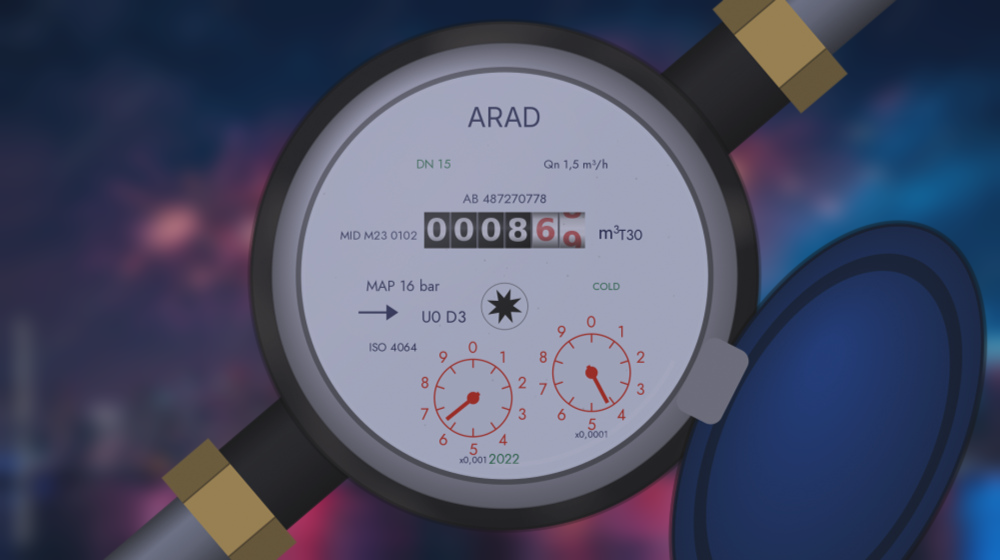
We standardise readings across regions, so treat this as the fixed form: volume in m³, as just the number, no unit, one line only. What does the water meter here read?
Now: 8.6864
